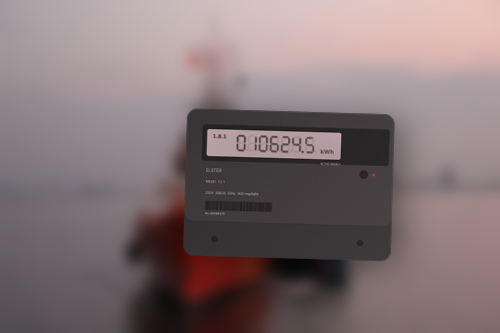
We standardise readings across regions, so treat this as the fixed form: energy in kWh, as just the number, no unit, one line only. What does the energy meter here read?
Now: 10624.5
